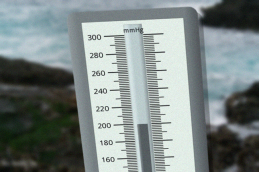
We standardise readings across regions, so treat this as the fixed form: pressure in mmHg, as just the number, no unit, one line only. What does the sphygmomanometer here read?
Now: 200
